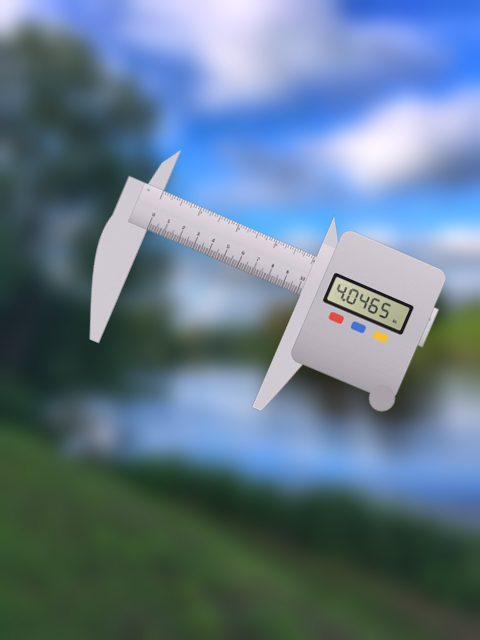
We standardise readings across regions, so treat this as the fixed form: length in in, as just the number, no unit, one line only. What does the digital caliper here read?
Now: 4.0465
